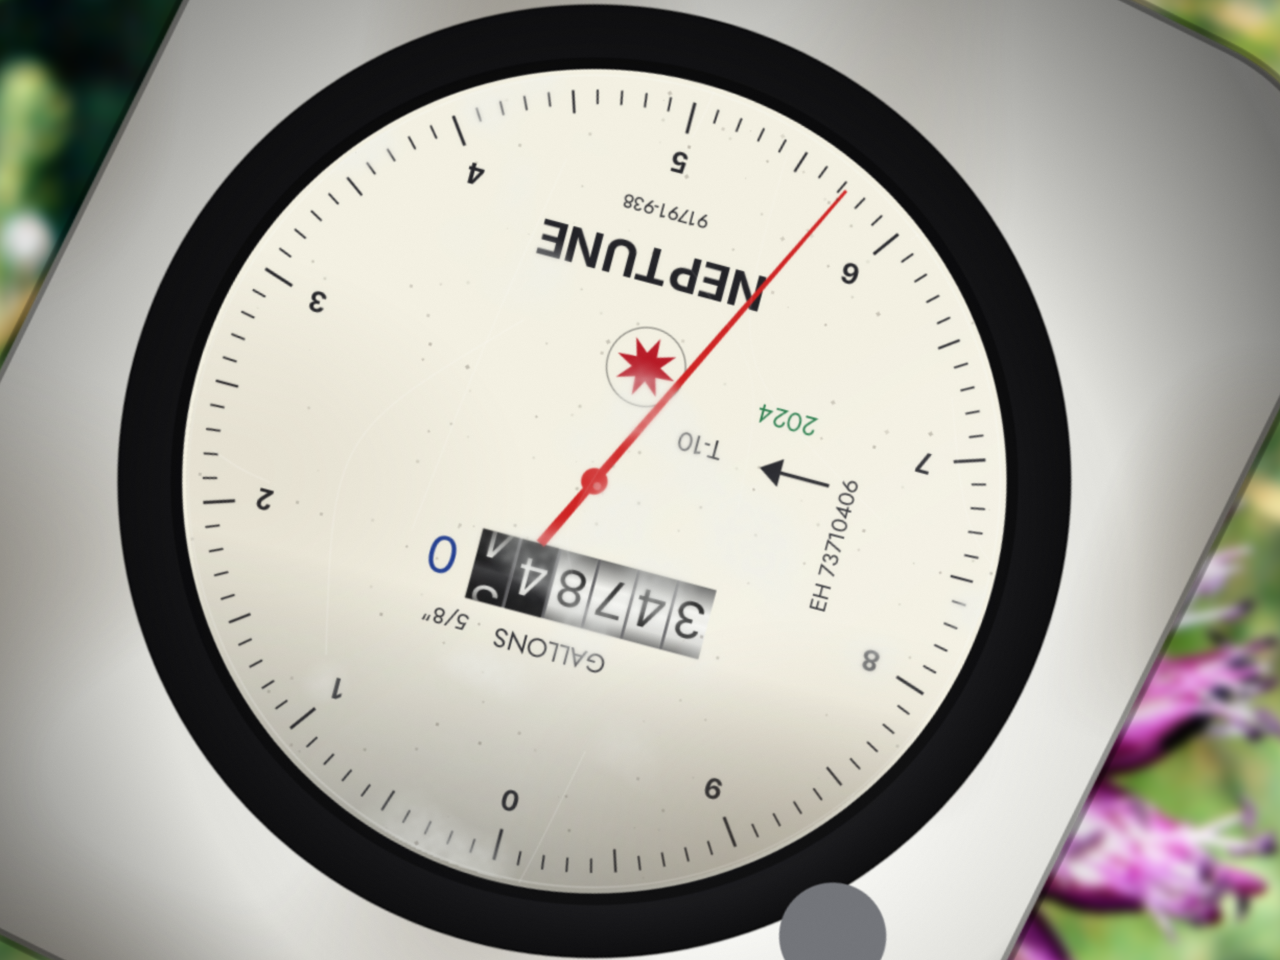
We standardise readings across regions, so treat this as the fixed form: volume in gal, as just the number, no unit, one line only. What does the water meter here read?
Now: 3478435.7
